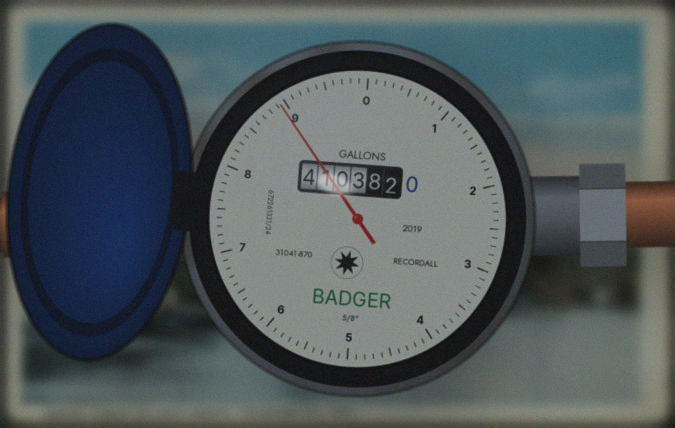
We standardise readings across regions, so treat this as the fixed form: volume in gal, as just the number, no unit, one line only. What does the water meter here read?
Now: 4103818.9
